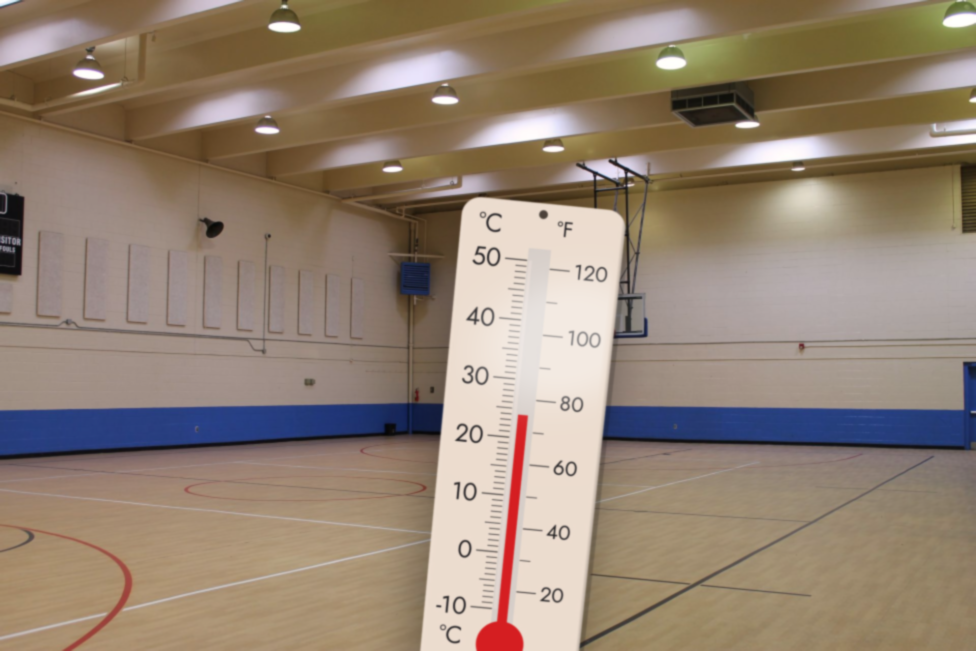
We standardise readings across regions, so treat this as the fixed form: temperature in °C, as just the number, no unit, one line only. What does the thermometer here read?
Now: 24
